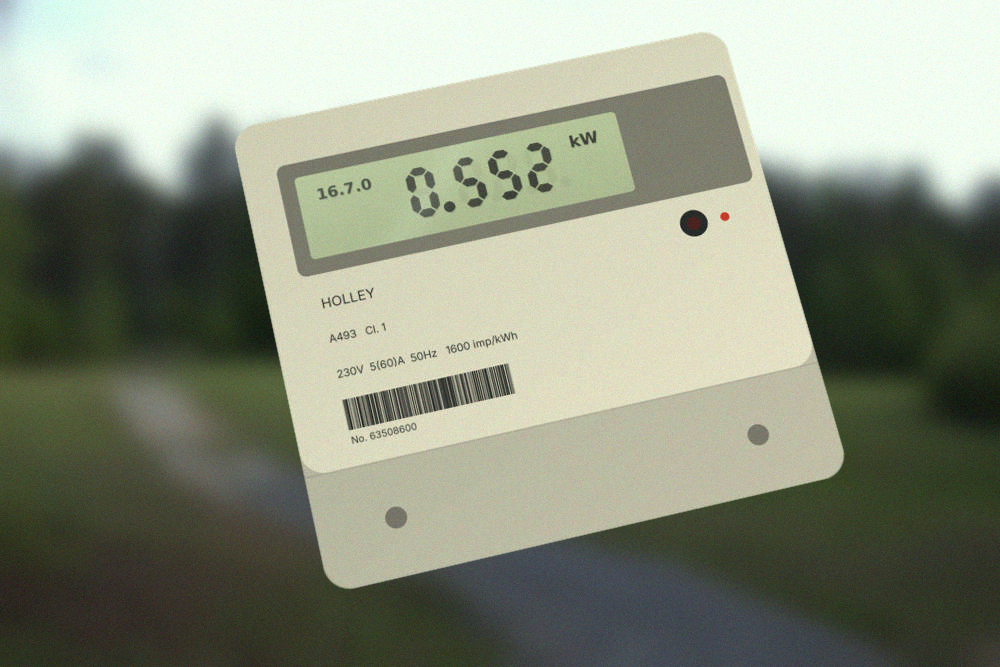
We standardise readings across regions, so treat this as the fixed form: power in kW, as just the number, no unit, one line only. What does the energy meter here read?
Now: 0.552
